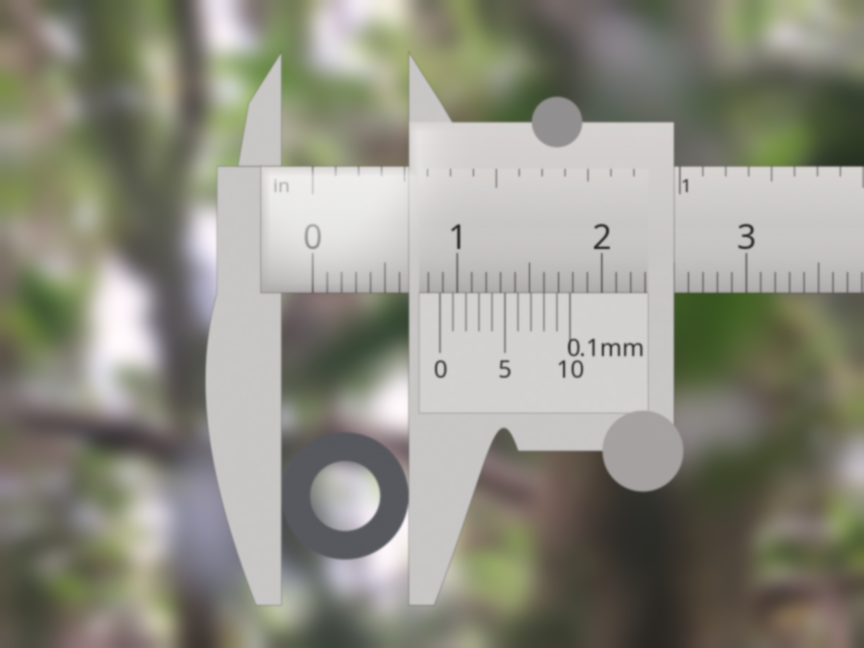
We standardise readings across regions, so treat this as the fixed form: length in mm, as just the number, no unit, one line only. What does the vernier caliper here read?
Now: 8.8
